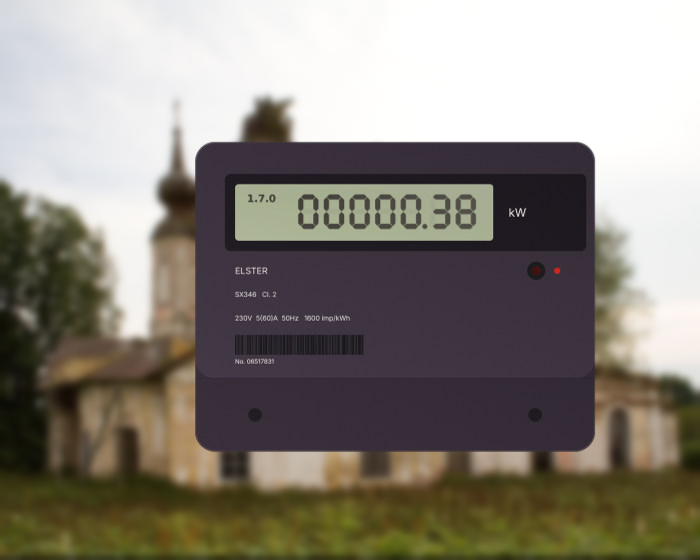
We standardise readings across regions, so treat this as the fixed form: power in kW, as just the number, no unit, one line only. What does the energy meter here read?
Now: 0.38
